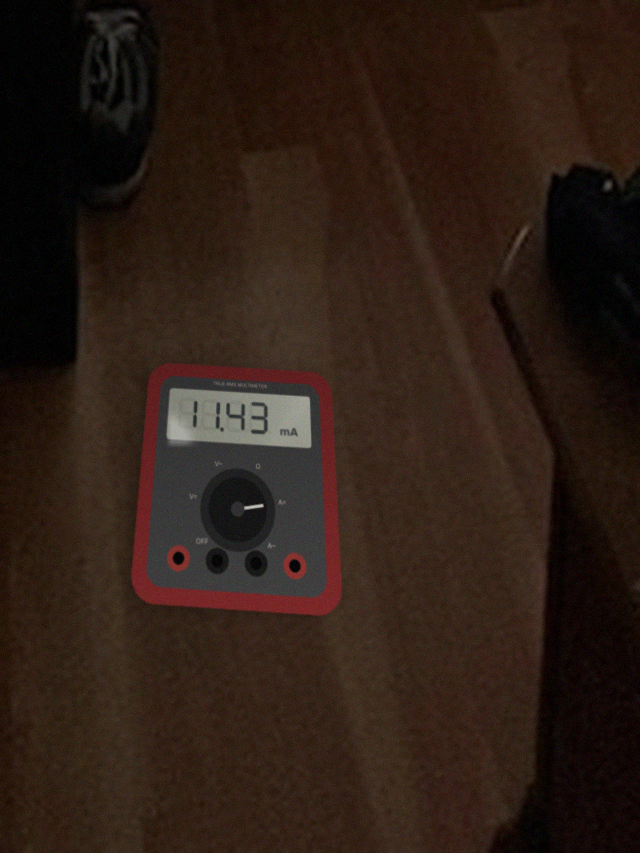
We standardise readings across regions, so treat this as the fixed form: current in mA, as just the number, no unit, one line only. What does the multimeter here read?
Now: 11.43
